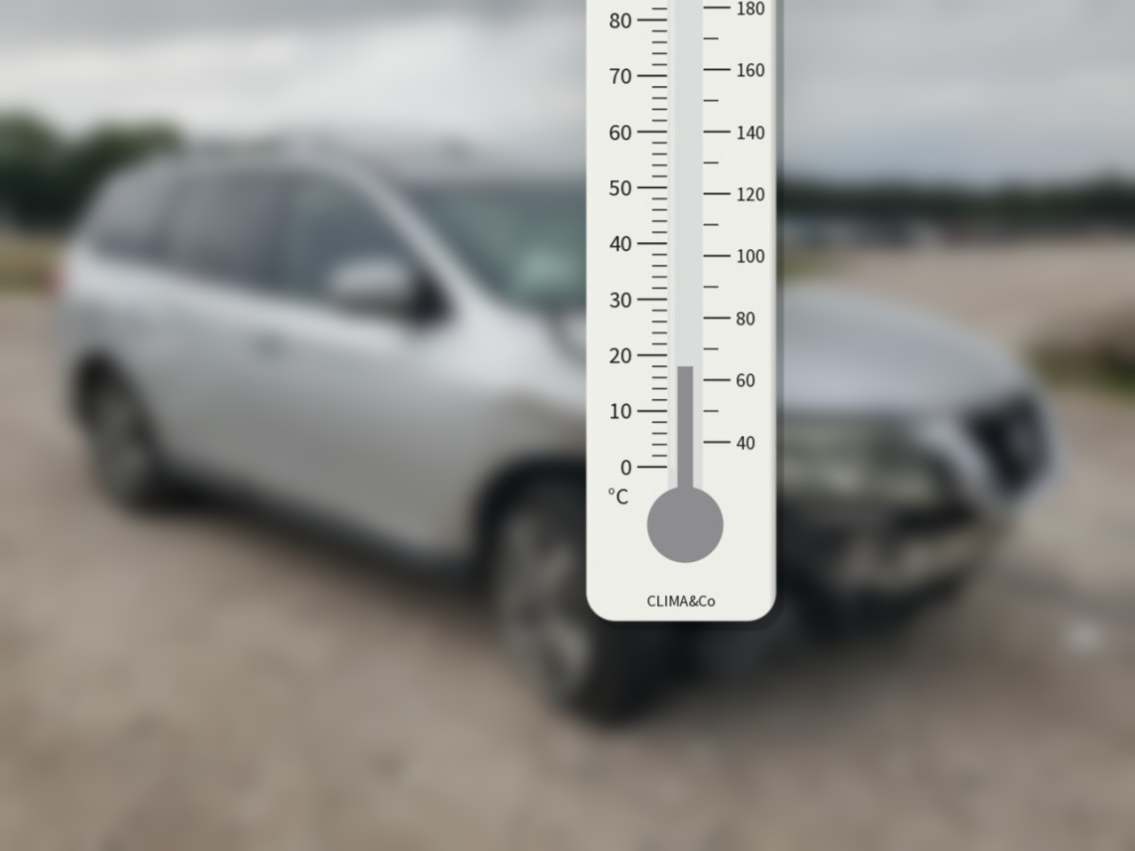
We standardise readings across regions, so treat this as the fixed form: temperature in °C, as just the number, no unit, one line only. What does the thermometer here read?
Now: 18
